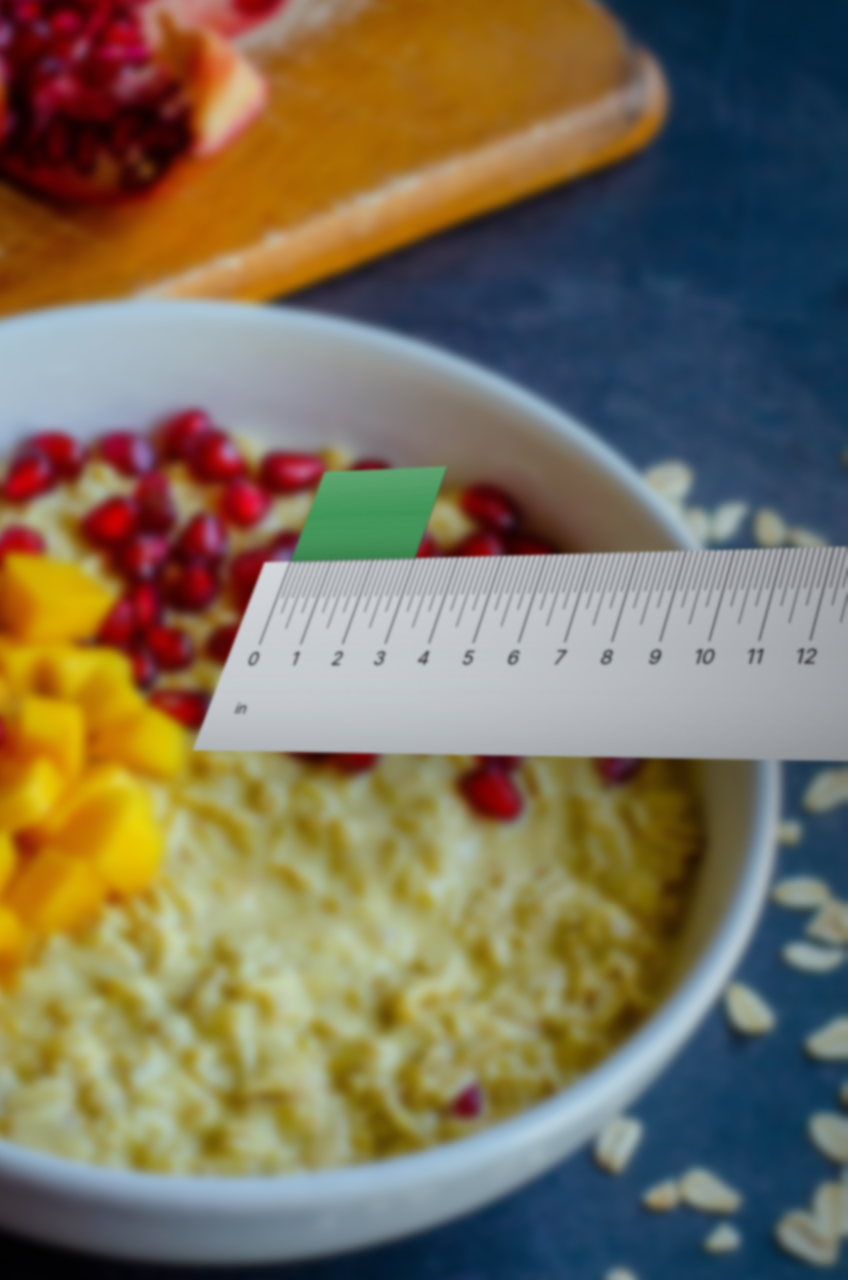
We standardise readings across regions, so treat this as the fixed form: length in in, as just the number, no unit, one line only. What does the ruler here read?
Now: 3
